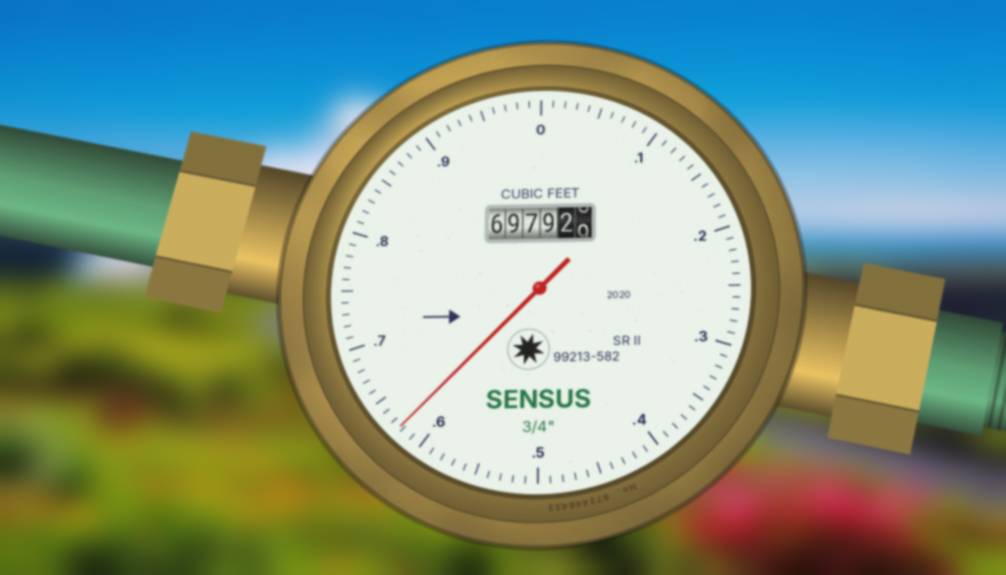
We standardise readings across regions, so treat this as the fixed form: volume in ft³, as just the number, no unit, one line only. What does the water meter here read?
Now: 697928.62
